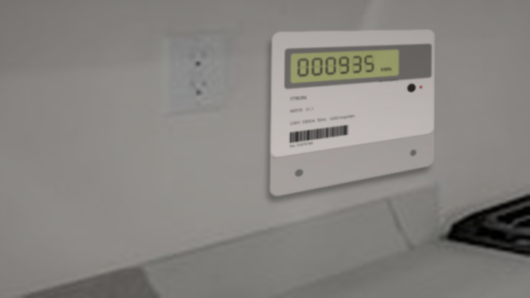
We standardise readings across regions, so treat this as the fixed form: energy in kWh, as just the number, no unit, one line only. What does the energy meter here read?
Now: 935
